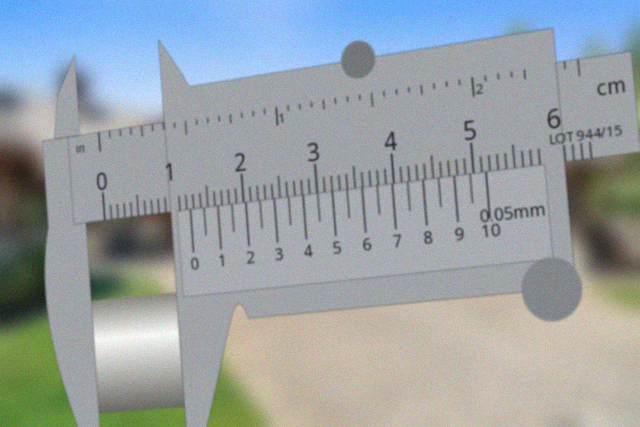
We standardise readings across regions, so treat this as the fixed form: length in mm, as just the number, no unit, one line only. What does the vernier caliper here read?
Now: 12.5
